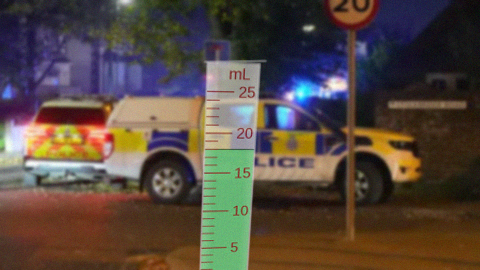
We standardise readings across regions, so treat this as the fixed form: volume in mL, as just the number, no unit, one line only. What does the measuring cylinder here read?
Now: 18
